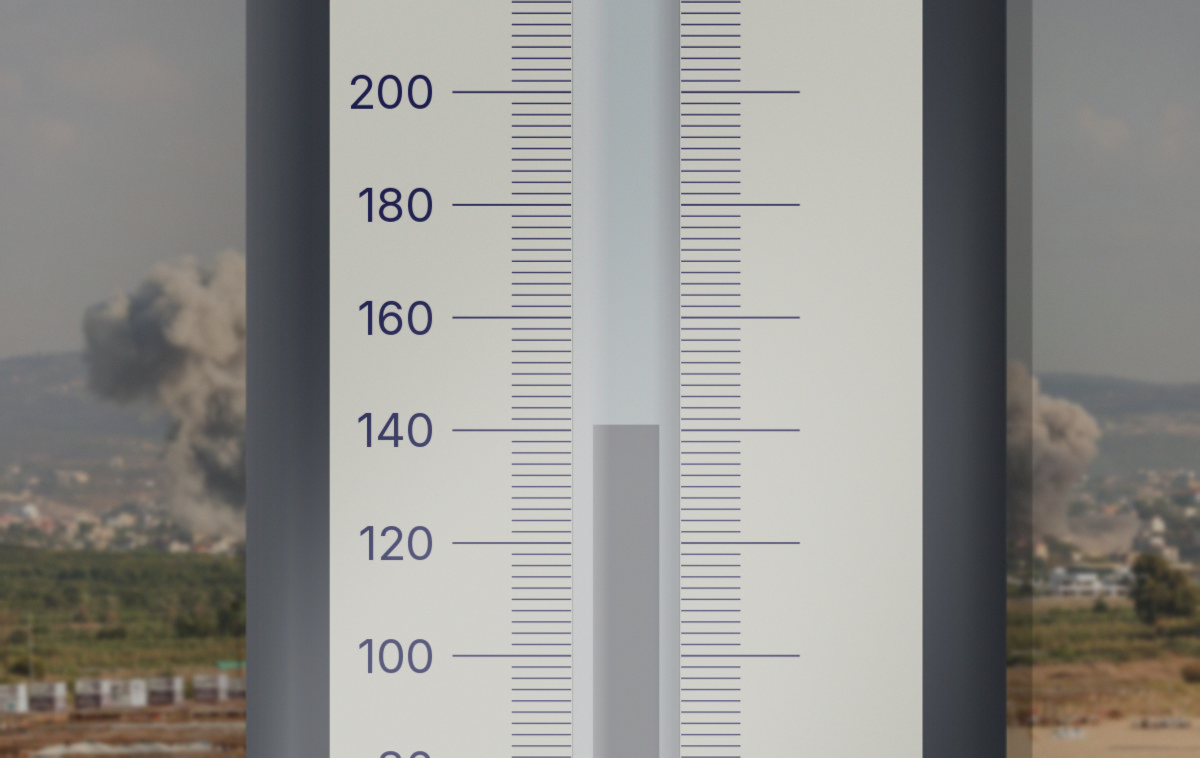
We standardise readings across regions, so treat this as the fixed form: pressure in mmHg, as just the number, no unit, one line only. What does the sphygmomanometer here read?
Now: 141
